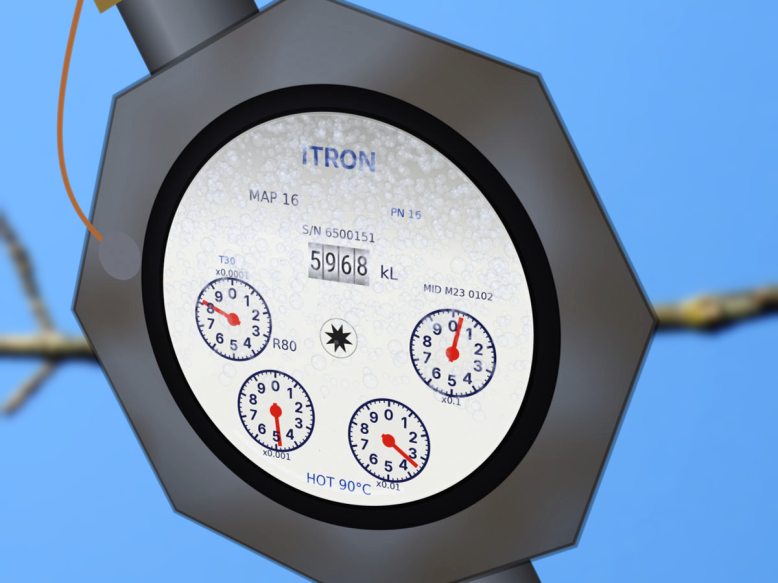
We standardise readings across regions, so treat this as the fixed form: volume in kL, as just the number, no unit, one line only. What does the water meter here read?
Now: 5968.0348
